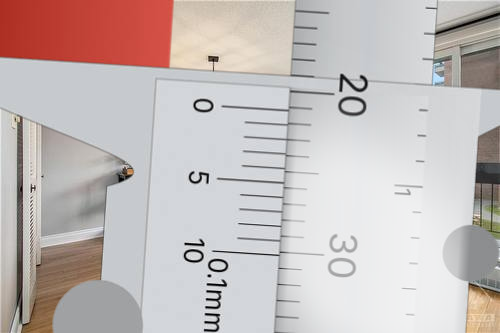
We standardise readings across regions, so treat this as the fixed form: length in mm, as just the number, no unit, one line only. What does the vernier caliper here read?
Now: 21.2
